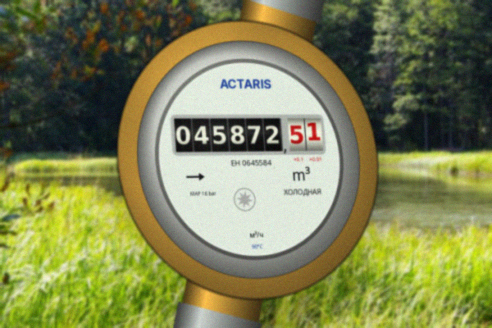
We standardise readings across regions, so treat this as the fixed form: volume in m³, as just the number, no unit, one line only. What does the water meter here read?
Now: 45872.51
